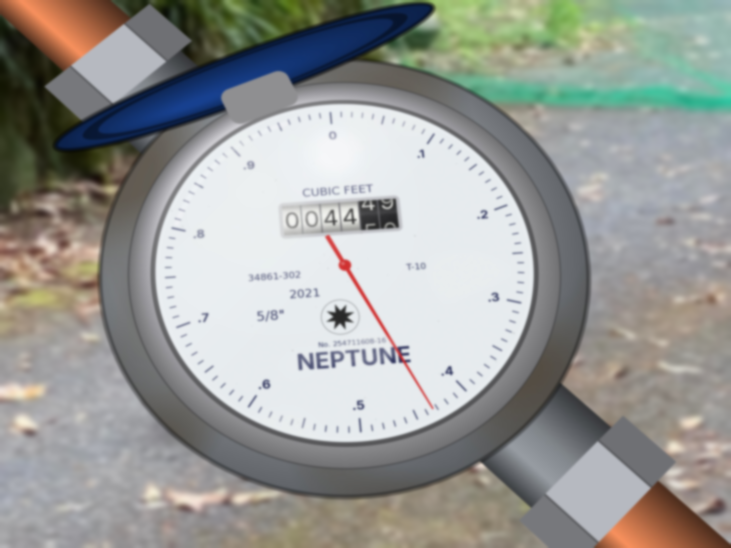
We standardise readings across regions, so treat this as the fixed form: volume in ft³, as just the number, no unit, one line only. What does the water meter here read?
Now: 4449.43
